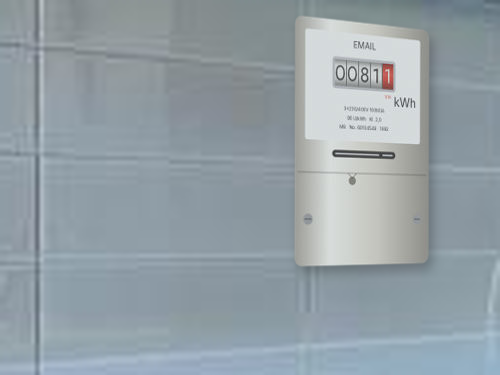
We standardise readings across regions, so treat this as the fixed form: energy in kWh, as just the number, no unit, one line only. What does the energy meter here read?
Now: 81.1
